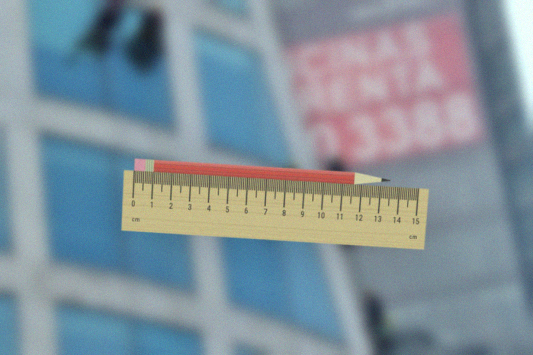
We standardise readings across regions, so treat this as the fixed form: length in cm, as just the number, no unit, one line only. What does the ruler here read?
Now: 13.5
